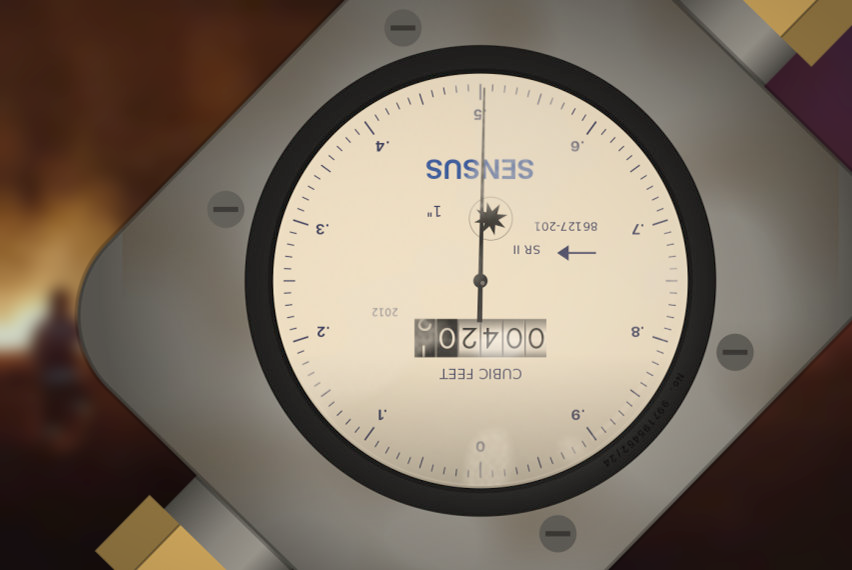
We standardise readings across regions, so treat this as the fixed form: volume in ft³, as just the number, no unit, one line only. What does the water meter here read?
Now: 4201.50
